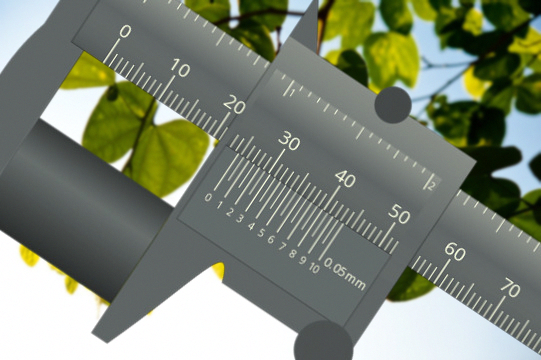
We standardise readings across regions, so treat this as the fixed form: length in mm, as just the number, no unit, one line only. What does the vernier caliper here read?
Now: 24.6
